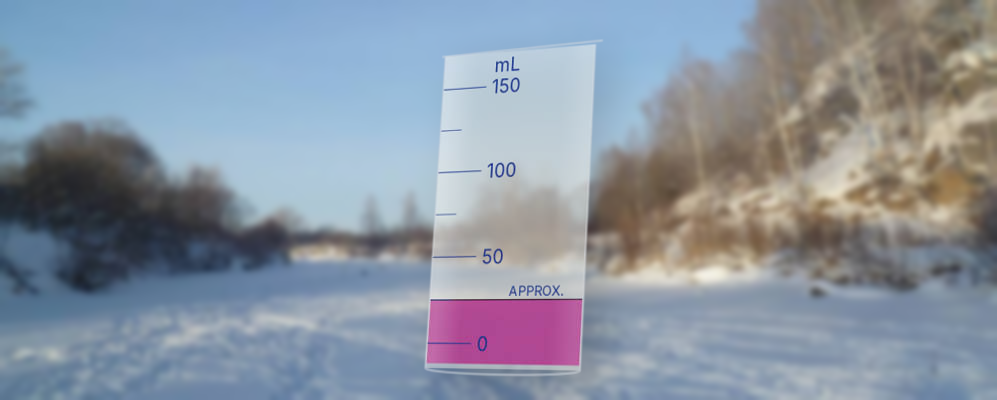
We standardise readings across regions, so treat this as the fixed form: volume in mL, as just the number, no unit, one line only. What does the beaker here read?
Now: 25
